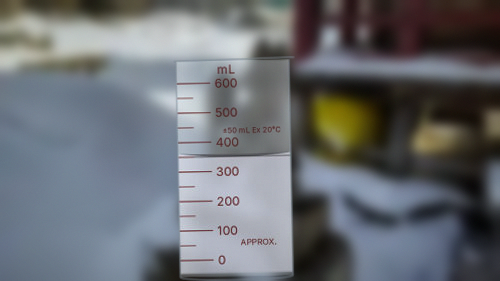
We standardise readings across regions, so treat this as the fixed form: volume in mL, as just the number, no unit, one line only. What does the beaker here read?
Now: 350
